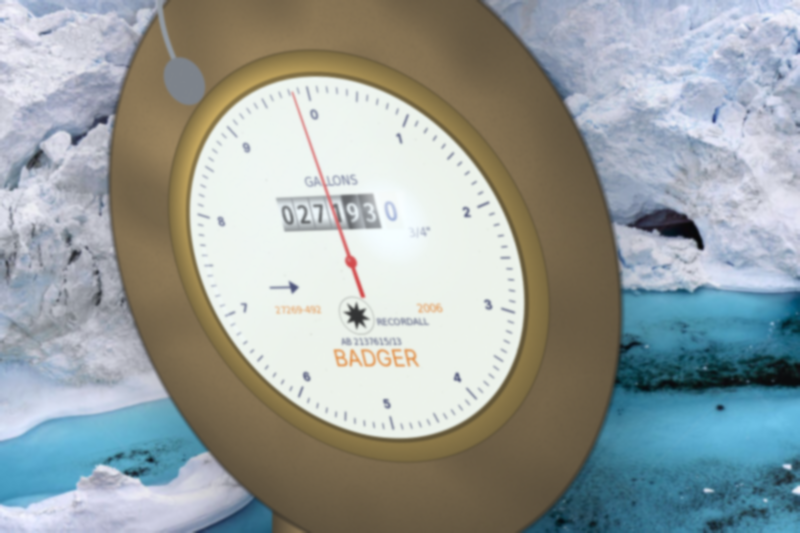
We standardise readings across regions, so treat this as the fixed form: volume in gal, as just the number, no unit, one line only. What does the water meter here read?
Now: 271929.8
